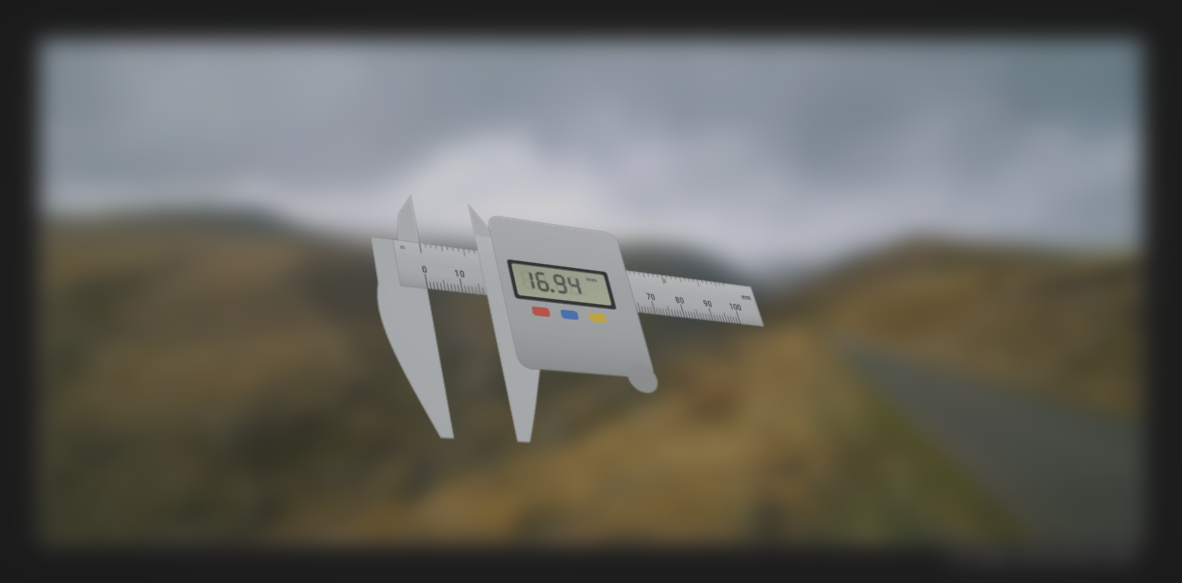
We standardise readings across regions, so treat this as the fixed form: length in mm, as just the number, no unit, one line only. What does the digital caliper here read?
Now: 16.94
